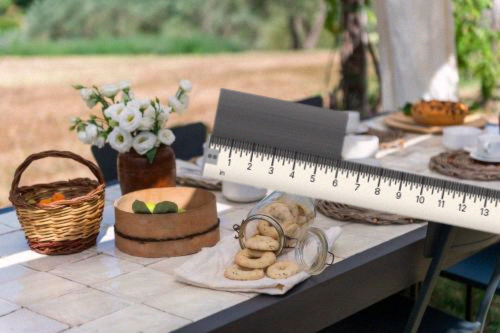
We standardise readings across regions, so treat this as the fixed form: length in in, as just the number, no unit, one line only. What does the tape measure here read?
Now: 6
